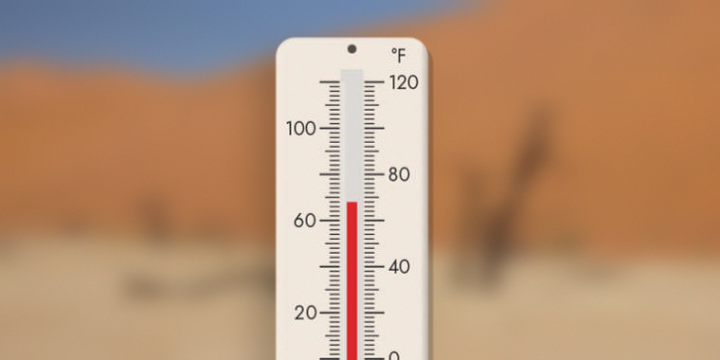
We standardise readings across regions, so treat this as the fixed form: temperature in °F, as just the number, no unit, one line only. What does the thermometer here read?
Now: 68
